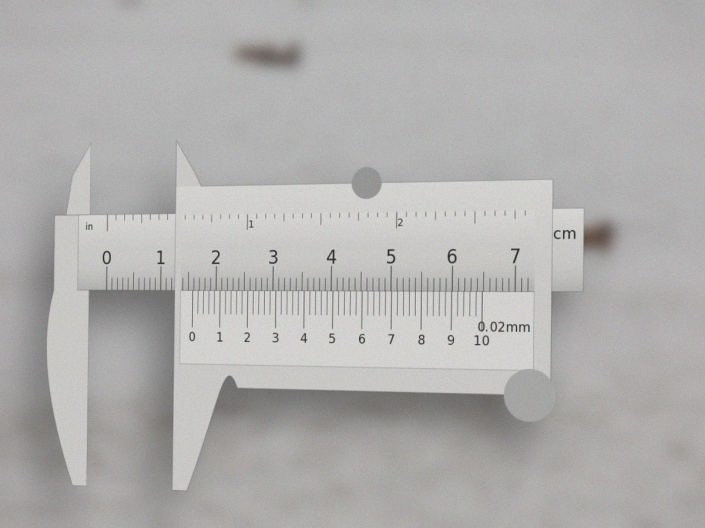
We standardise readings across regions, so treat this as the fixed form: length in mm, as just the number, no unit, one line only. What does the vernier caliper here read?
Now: 15.8
